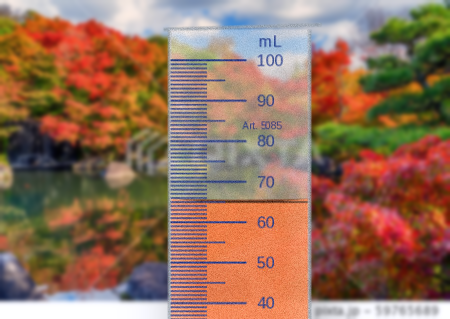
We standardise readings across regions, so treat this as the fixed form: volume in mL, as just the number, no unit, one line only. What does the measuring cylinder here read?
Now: 65
